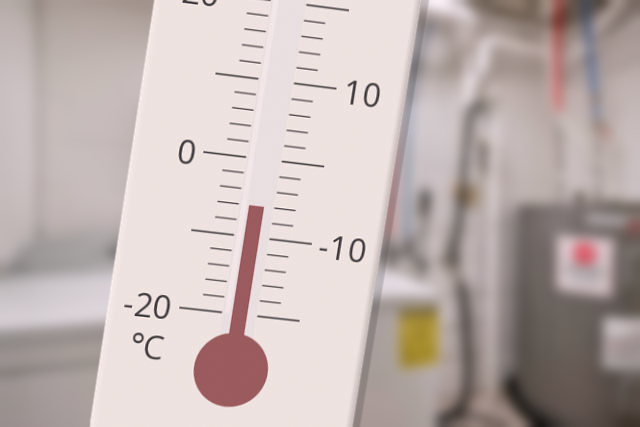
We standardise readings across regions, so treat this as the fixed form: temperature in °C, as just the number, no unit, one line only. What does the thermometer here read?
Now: -6
